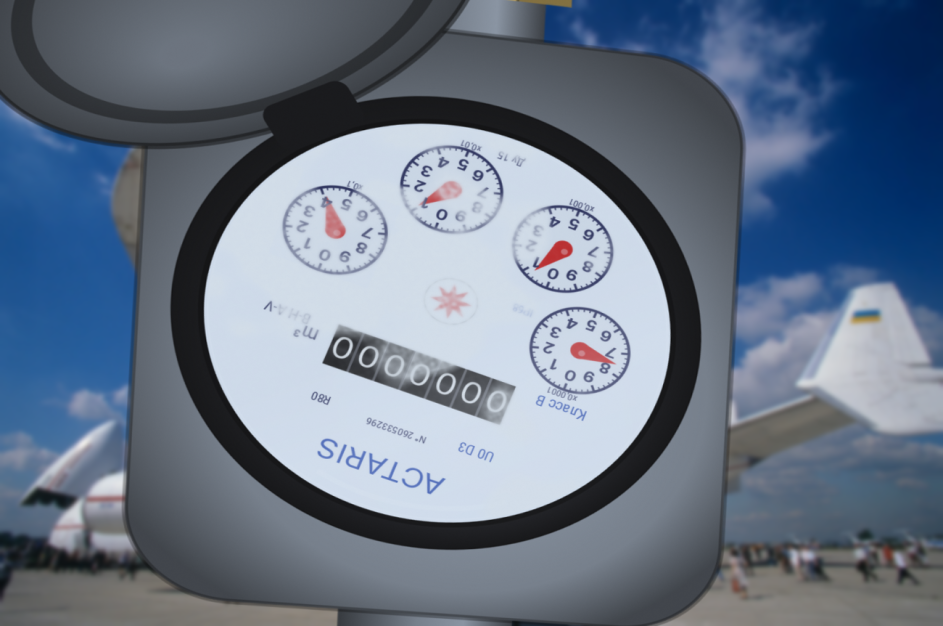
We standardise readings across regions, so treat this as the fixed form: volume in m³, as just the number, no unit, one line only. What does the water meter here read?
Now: 0.4107
